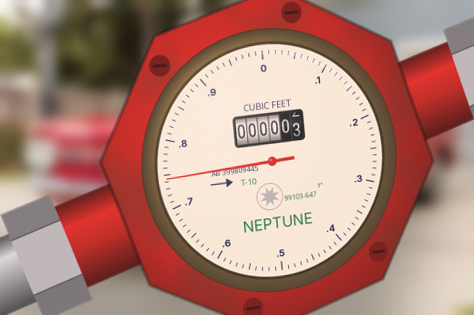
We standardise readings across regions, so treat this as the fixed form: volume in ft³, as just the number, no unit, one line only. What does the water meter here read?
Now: 2.74
